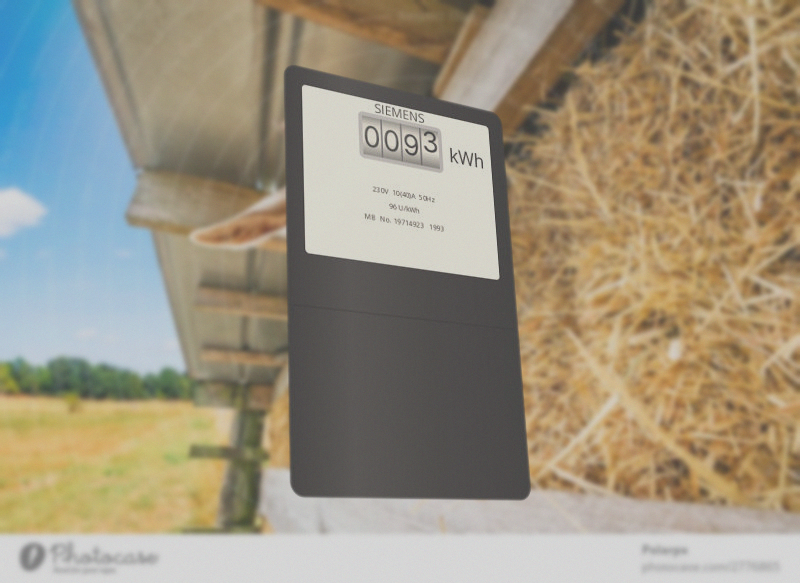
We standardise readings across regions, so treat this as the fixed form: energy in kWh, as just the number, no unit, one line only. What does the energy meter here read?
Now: 93
